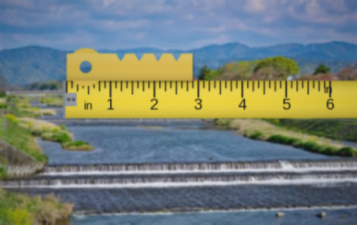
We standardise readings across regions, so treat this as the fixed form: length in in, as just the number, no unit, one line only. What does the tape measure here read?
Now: 2.875
